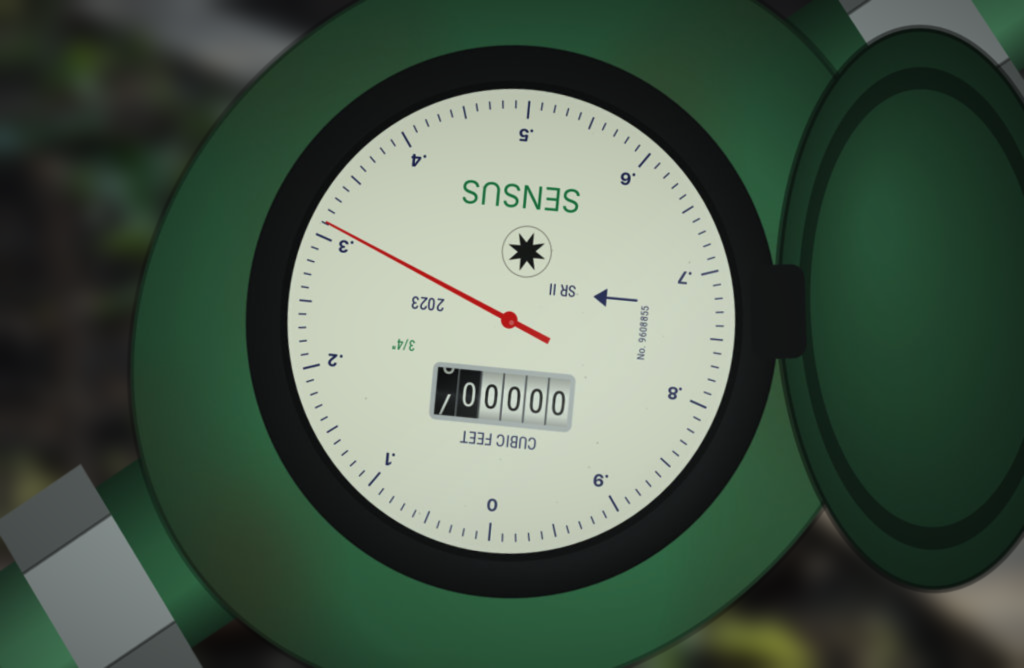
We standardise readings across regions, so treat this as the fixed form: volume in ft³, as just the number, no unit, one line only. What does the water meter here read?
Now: 7.31
